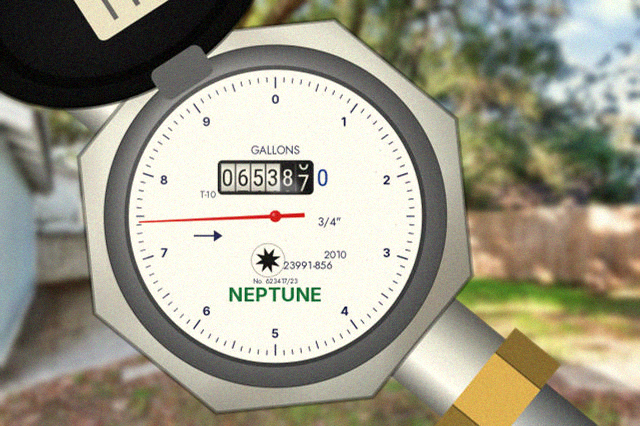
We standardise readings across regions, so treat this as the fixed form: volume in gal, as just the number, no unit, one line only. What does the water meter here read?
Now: 653867.4
